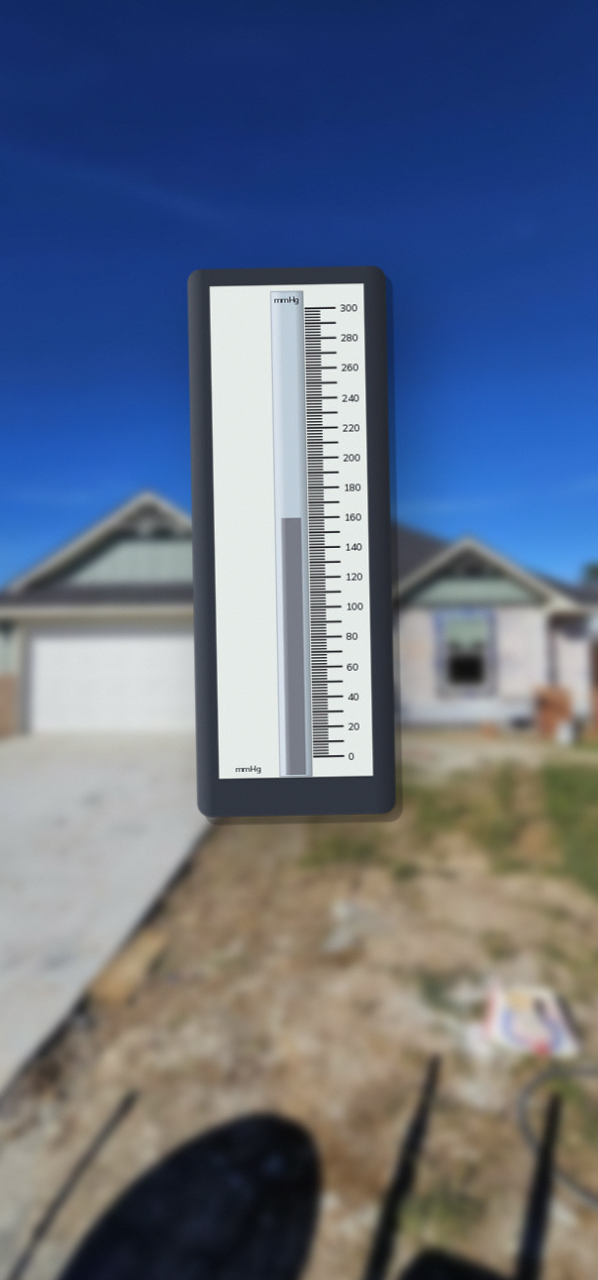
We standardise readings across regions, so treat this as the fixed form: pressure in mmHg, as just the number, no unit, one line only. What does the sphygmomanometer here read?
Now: 160
